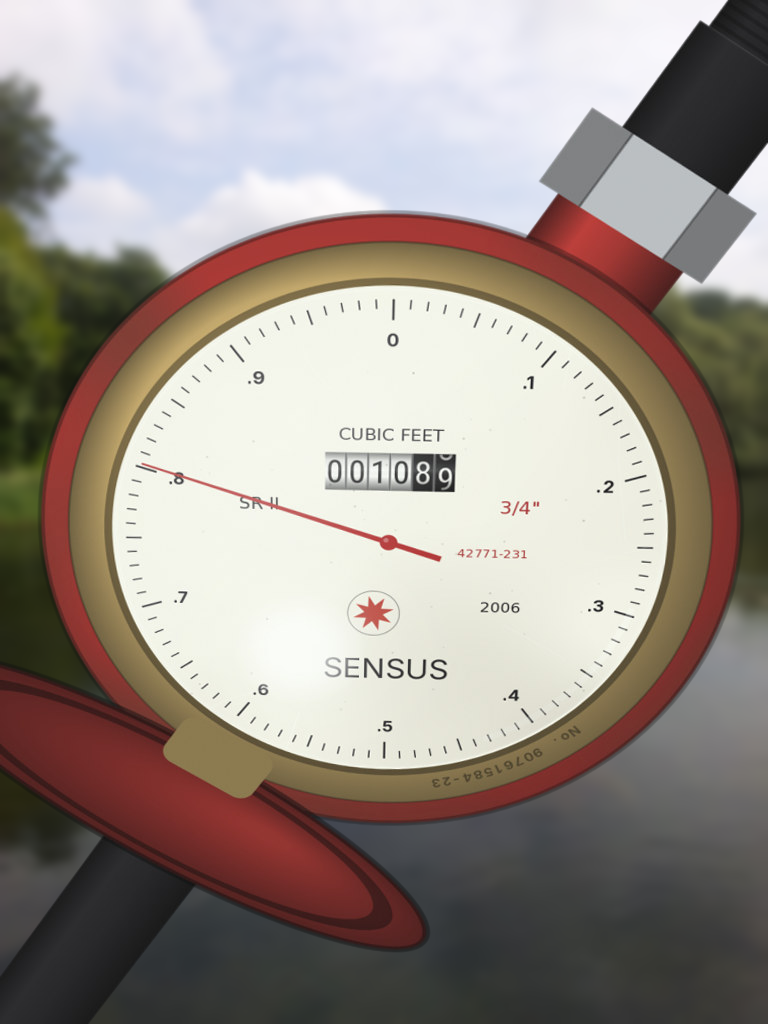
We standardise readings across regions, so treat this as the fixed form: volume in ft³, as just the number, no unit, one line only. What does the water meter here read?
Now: 1088.80
